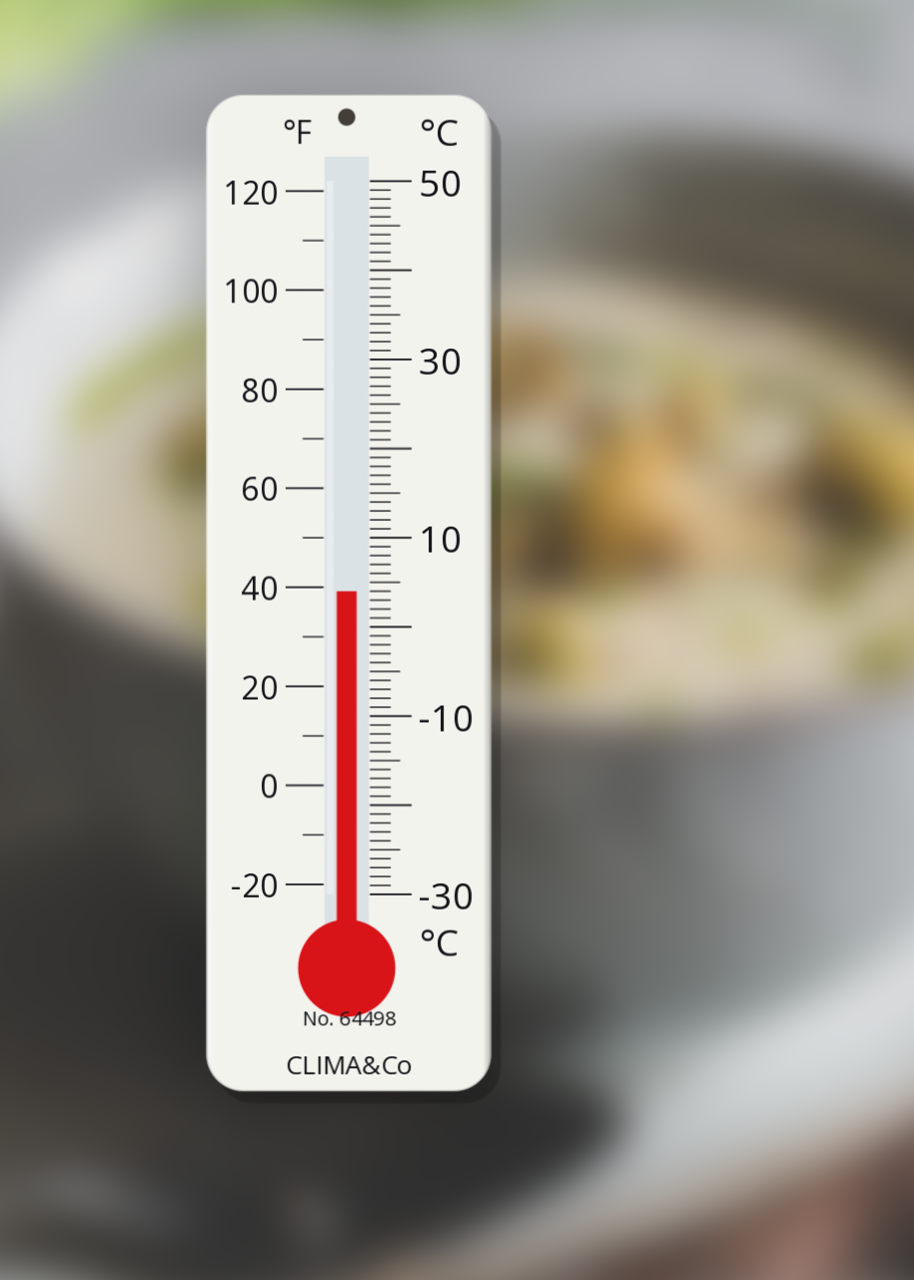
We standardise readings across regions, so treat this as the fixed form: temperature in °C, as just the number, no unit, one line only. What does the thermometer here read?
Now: 4
